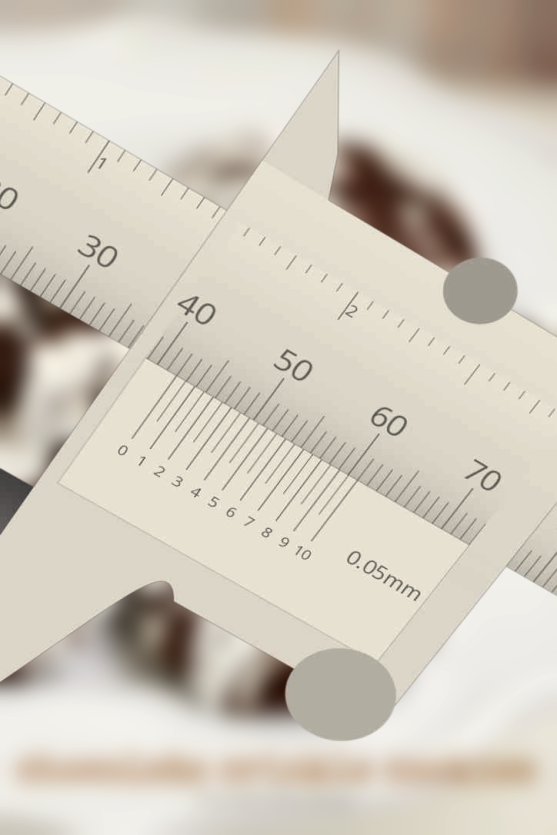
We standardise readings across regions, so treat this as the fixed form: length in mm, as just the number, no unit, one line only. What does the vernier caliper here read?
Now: 42.0
